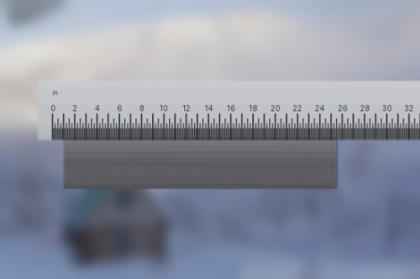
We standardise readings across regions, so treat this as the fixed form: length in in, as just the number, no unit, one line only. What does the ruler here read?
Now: 24.5
